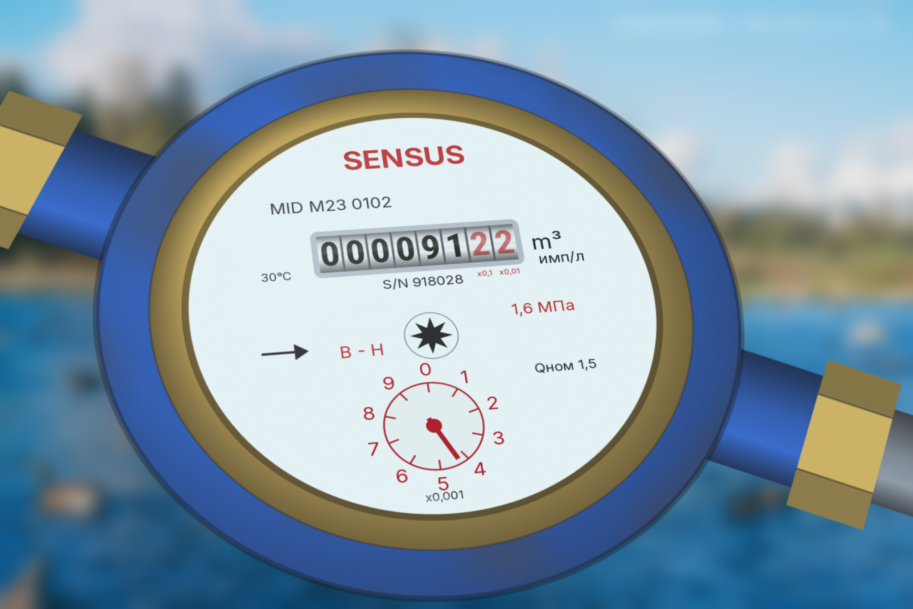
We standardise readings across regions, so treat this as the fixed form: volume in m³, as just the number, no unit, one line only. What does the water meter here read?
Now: 91.224
